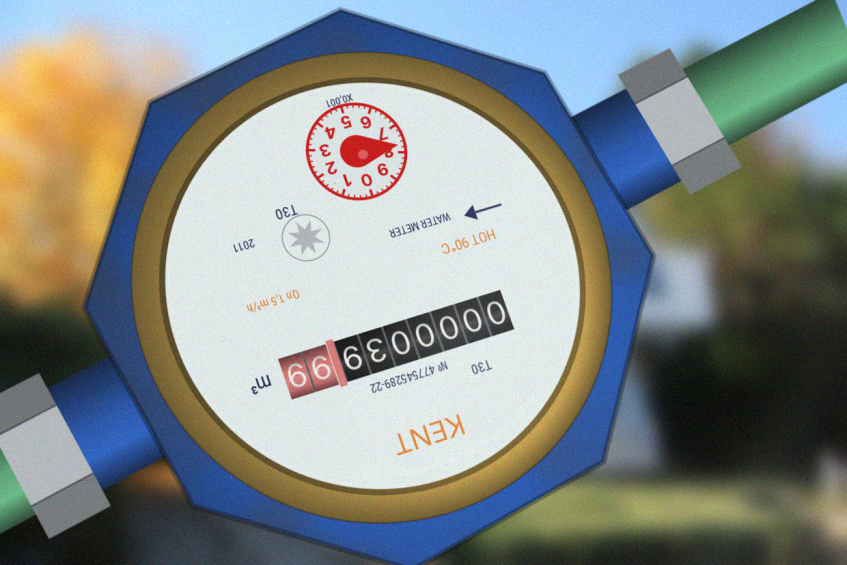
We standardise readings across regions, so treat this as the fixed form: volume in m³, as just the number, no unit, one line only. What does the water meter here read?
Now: 39.997
